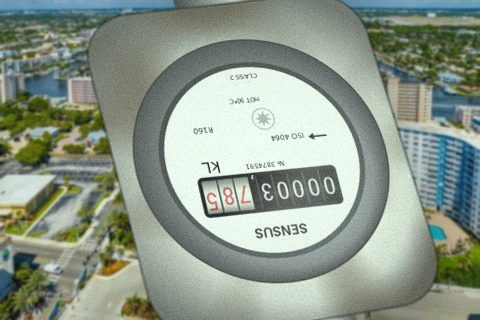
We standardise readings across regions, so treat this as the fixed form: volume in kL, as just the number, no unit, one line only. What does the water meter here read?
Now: 3.785
